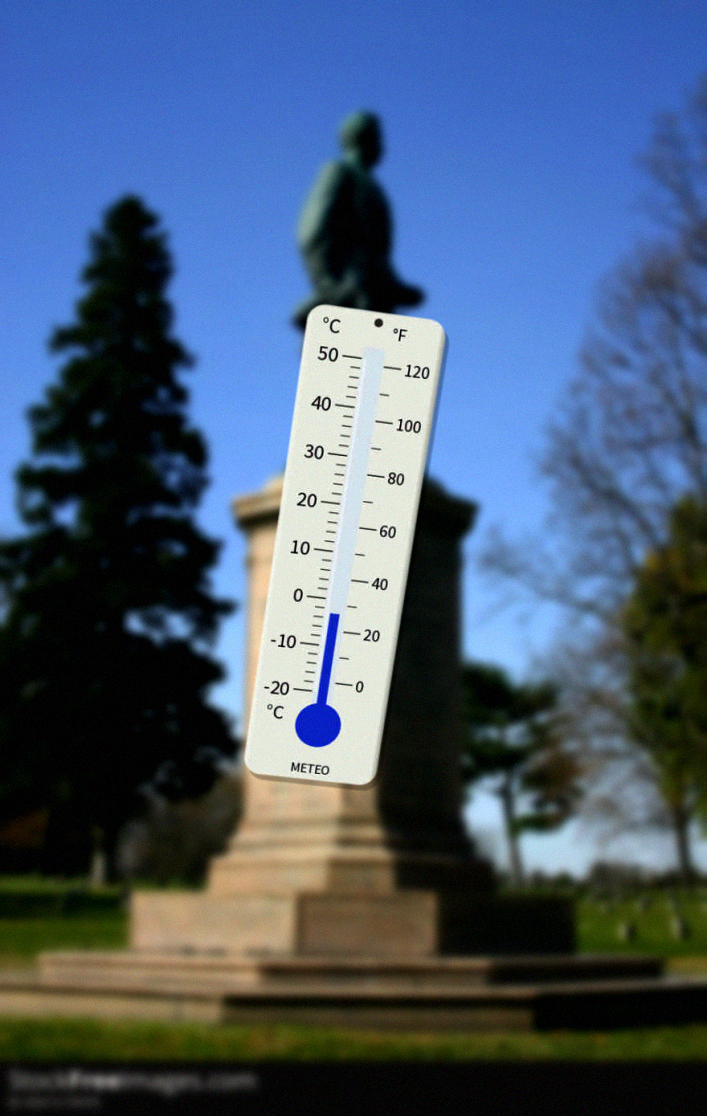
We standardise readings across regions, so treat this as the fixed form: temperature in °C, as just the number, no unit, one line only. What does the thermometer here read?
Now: -3
